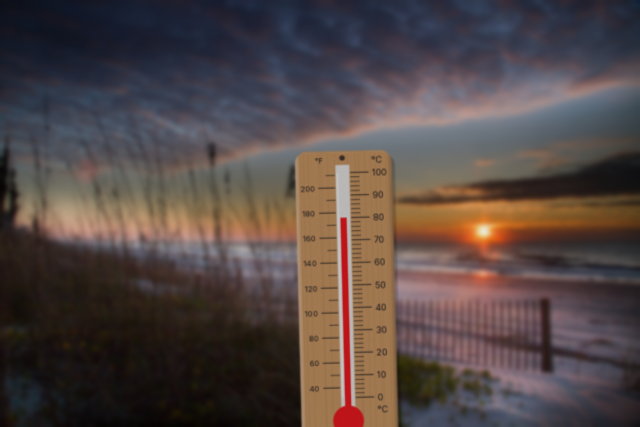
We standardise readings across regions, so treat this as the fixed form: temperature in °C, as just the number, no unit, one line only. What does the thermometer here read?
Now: 80
